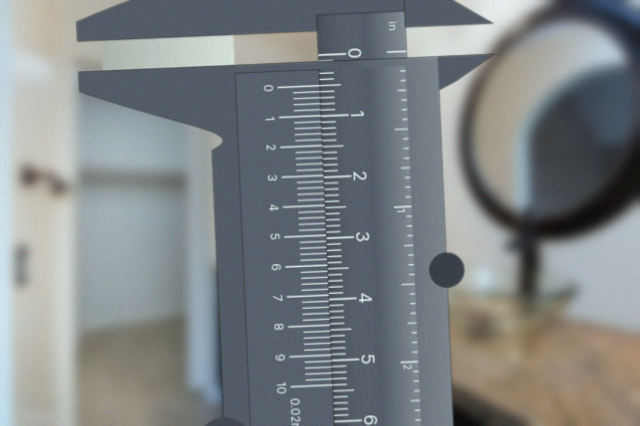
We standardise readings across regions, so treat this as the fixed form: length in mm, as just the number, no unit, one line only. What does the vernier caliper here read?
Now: 5.0
